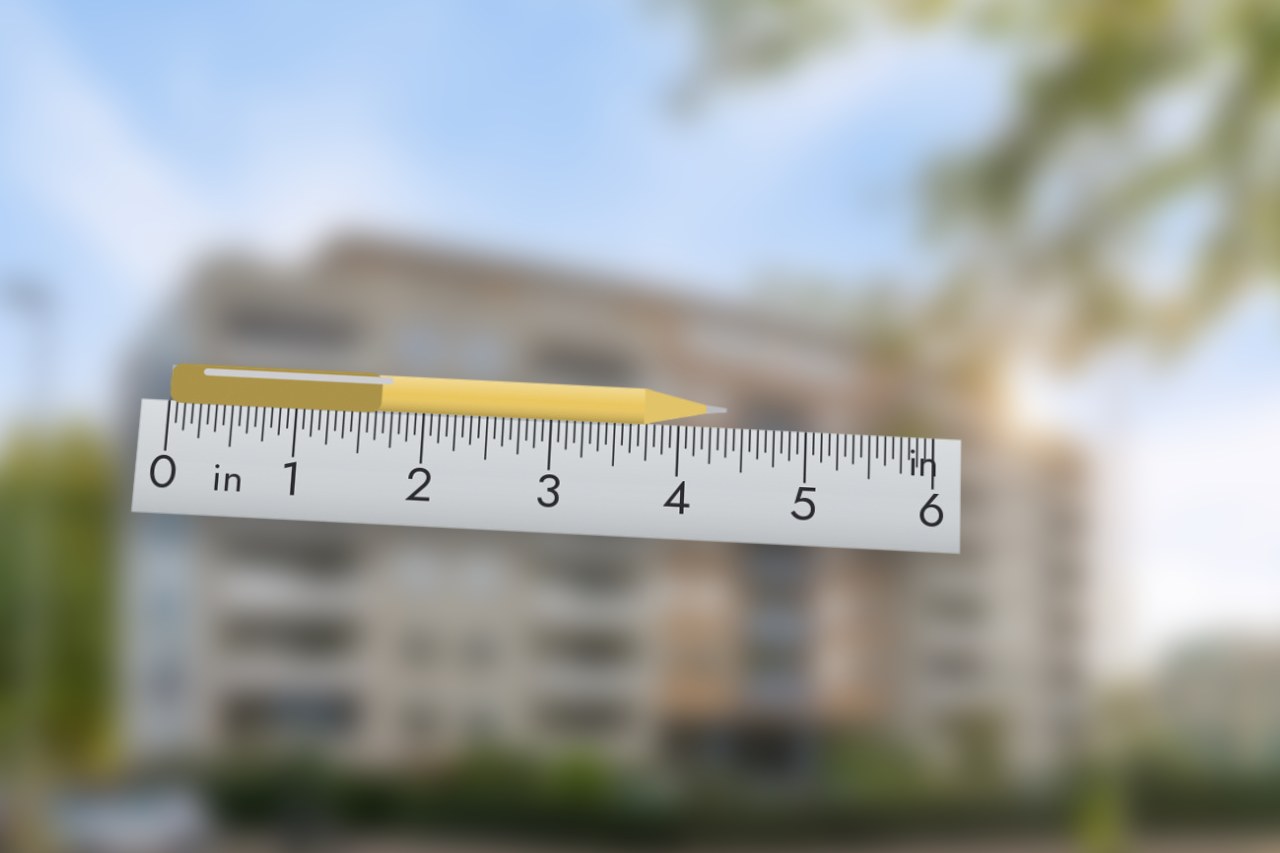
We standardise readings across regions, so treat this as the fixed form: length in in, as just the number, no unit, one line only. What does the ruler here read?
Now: 4.375
